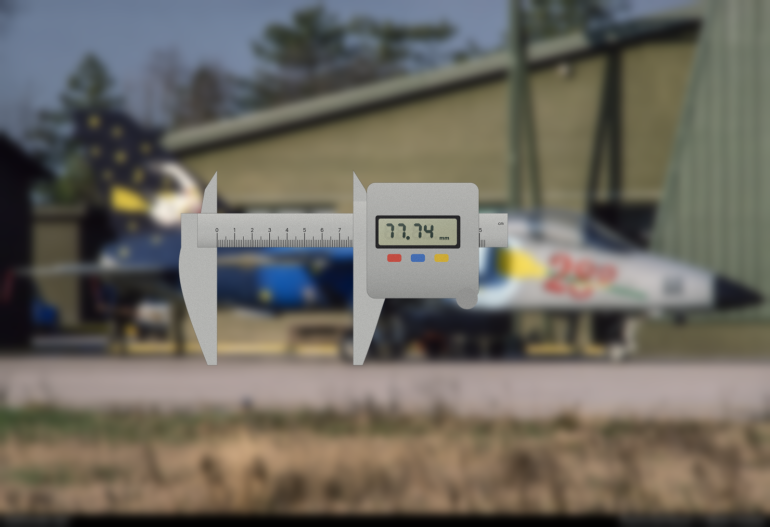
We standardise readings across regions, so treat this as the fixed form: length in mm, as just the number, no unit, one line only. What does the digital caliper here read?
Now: 77.74
